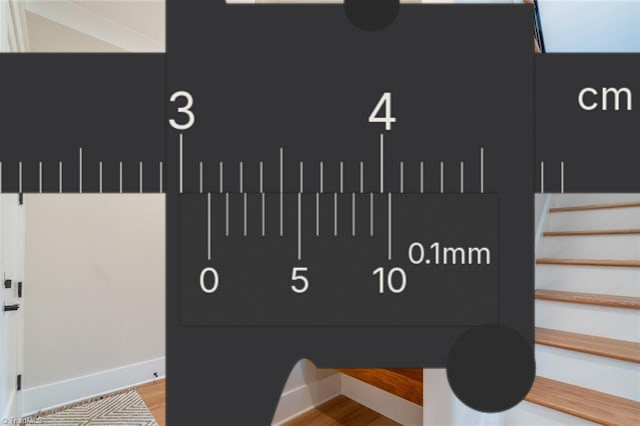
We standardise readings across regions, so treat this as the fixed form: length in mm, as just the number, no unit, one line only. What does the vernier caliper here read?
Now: 31.4
